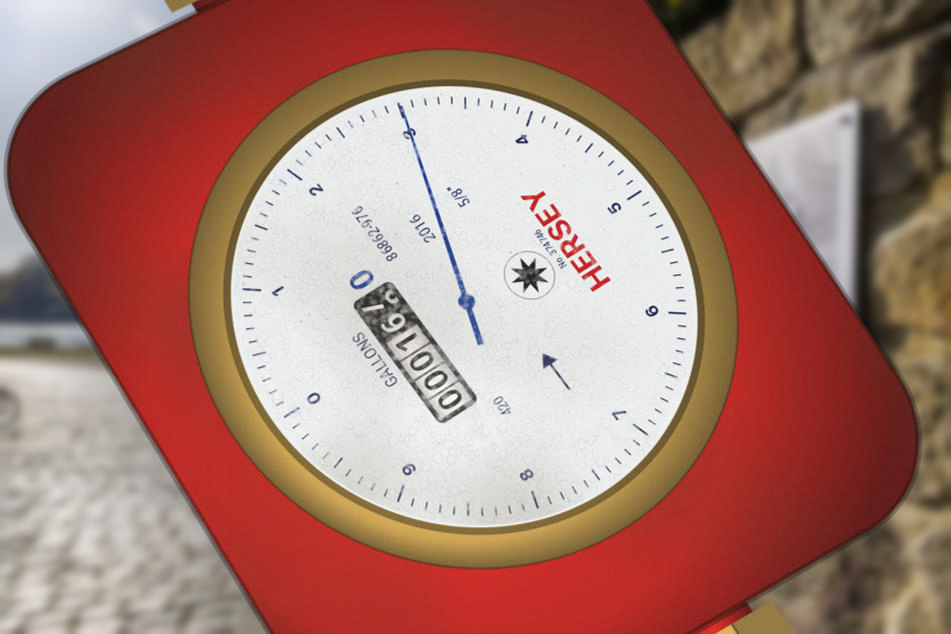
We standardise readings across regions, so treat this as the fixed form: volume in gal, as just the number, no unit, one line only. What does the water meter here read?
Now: 1673.0
